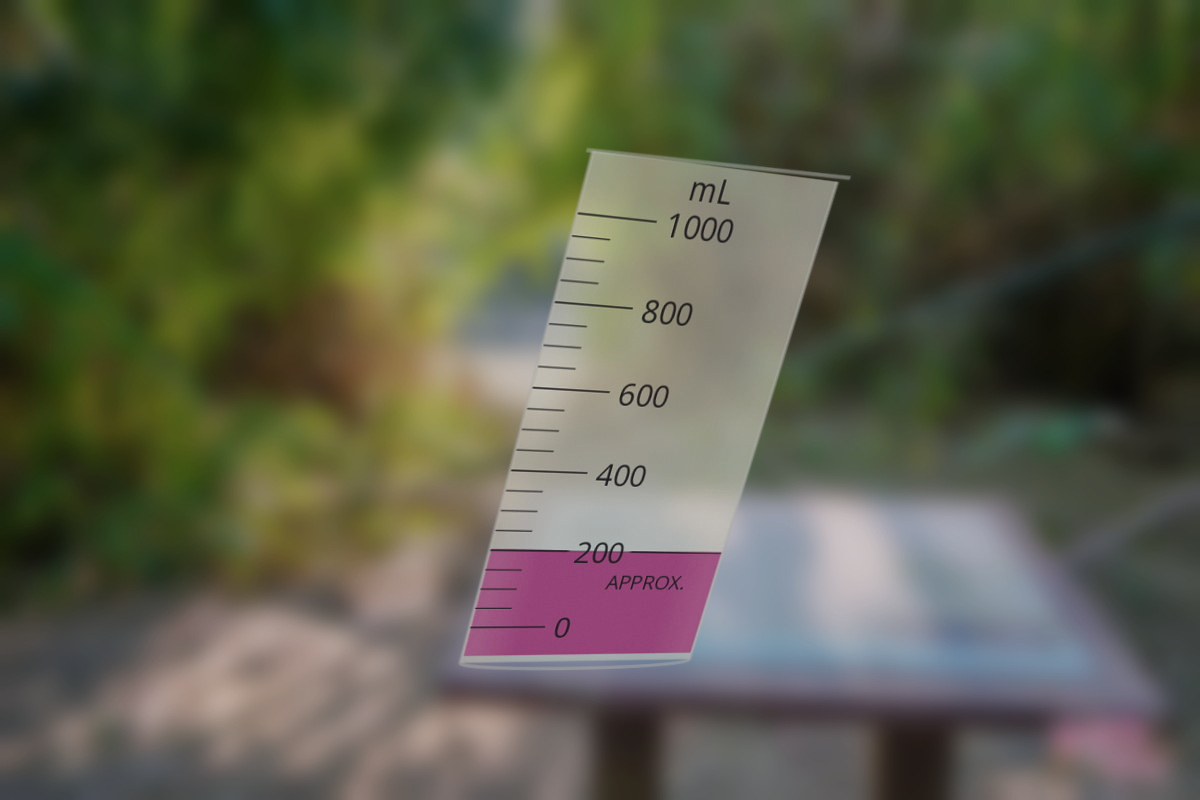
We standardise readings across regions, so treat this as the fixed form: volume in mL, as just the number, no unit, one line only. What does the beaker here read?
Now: 200
